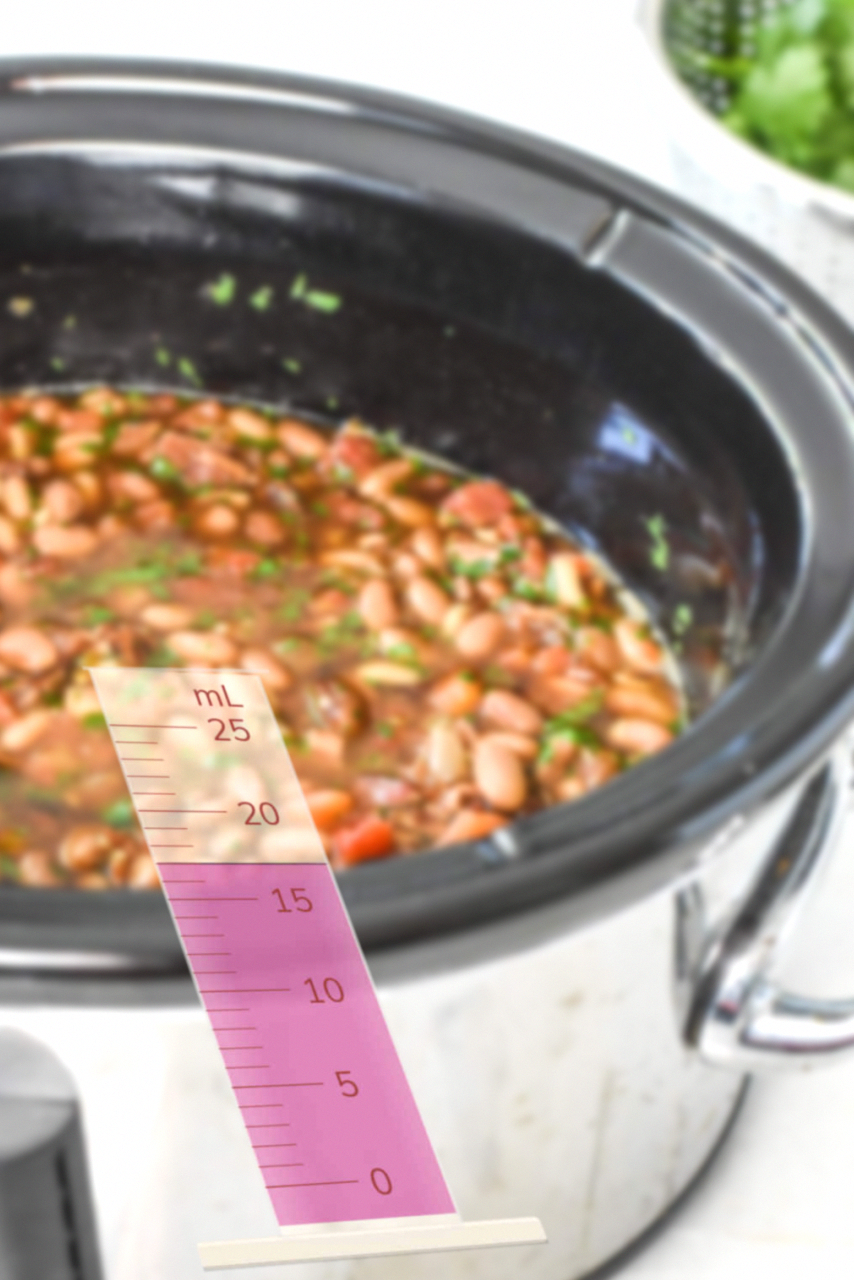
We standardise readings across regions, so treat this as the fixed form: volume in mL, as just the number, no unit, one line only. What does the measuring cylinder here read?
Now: 17
